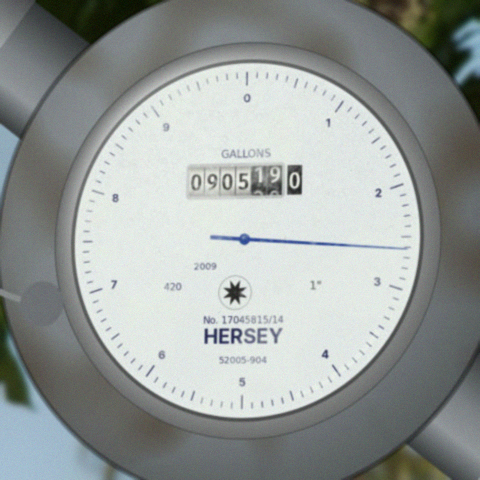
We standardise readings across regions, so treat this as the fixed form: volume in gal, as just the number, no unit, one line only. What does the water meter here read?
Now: 905192.6
